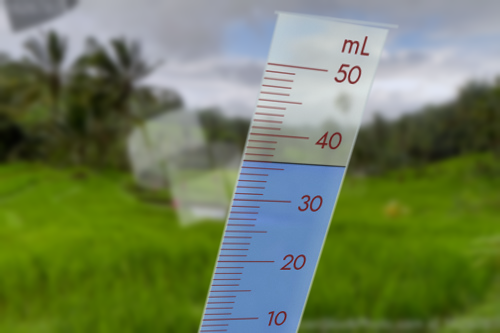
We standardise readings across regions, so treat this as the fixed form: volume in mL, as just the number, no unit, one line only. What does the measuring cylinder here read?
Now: 36
